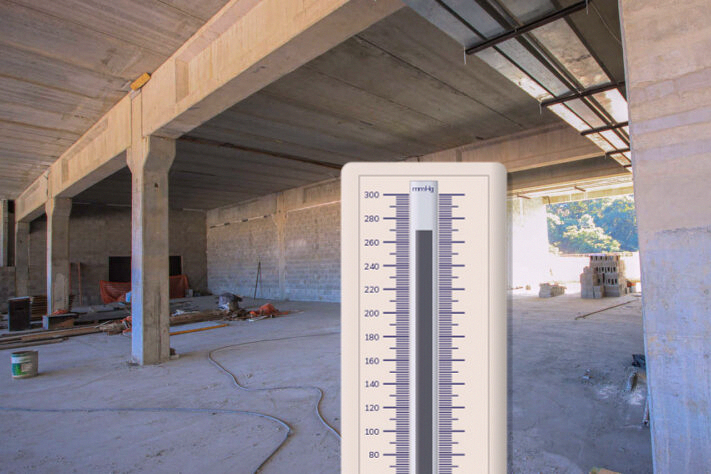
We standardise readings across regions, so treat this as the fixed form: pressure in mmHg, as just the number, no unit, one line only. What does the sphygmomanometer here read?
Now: 270
